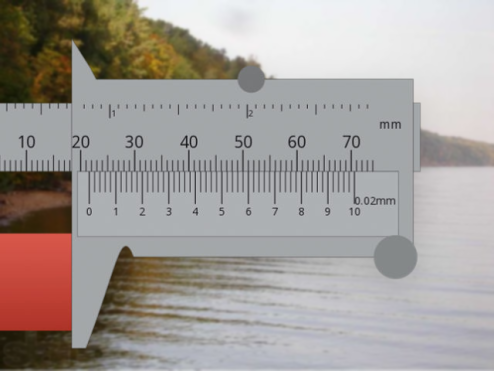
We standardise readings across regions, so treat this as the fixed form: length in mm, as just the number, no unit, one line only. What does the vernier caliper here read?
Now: 21.6
